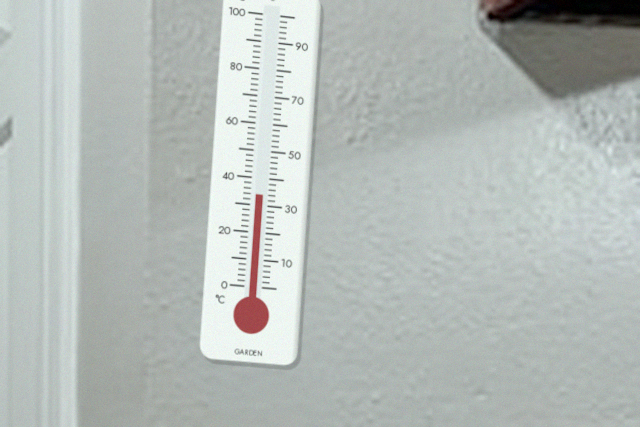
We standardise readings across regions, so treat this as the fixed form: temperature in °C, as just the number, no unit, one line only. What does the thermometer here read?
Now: 34
